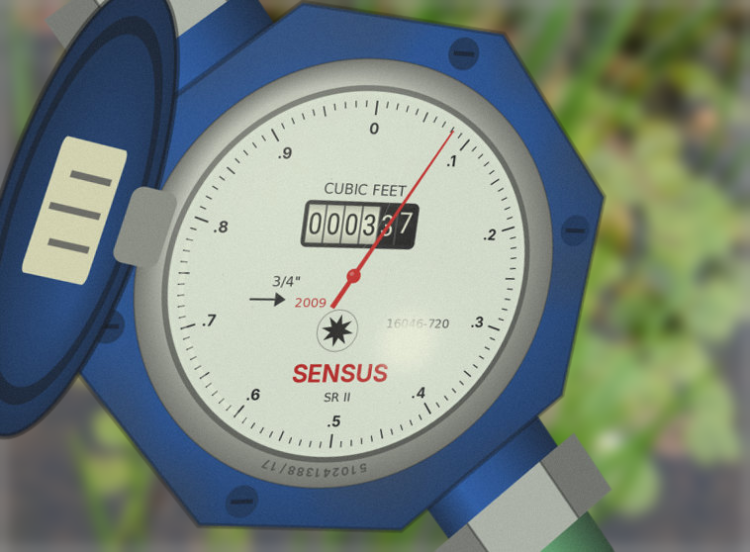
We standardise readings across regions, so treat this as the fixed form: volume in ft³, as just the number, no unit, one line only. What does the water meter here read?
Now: 337.08
